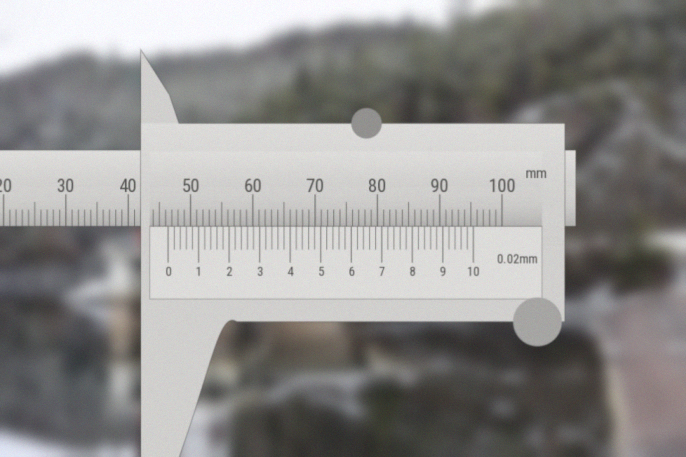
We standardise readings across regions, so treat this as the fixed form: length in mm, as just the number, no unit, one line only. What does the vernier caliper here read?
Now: 46.4
